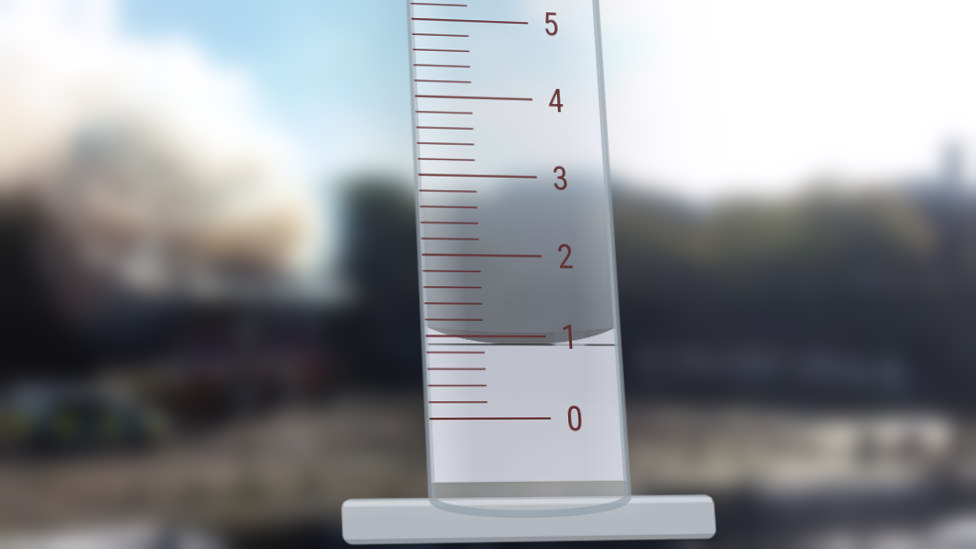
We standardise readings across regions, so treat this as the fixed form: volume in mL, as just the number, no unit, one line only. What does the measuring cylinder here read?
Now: 0.9
